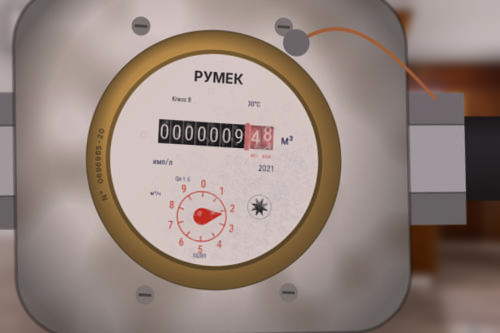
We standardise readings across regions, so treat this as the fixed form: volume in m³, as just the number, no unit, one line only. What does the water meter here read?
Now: 9.482
